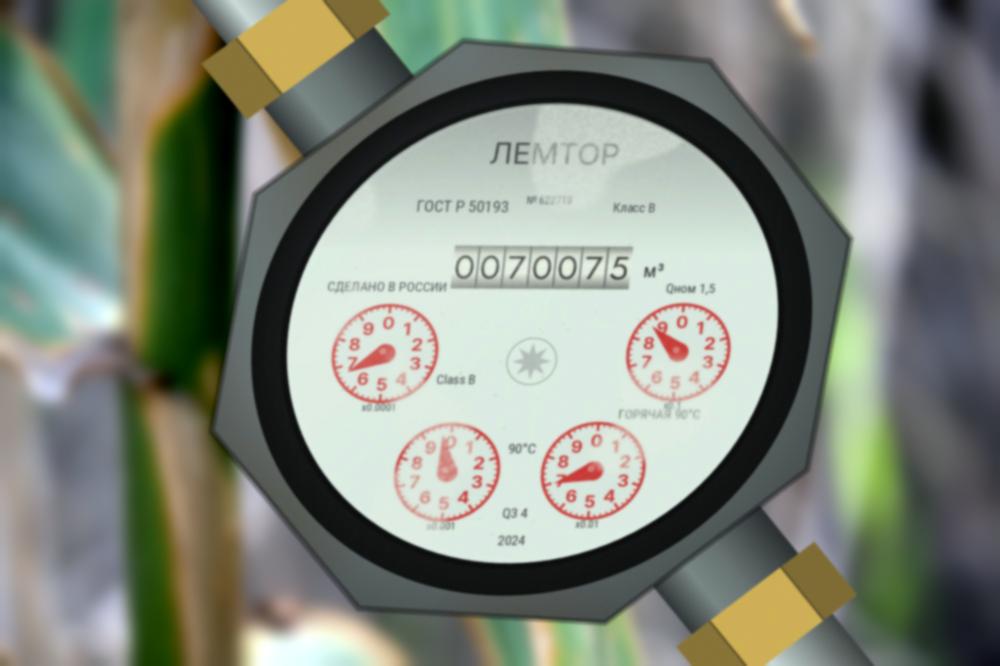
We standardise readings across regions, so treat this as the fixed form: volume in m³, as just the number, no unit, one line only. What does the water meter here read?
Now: 70075.8696
